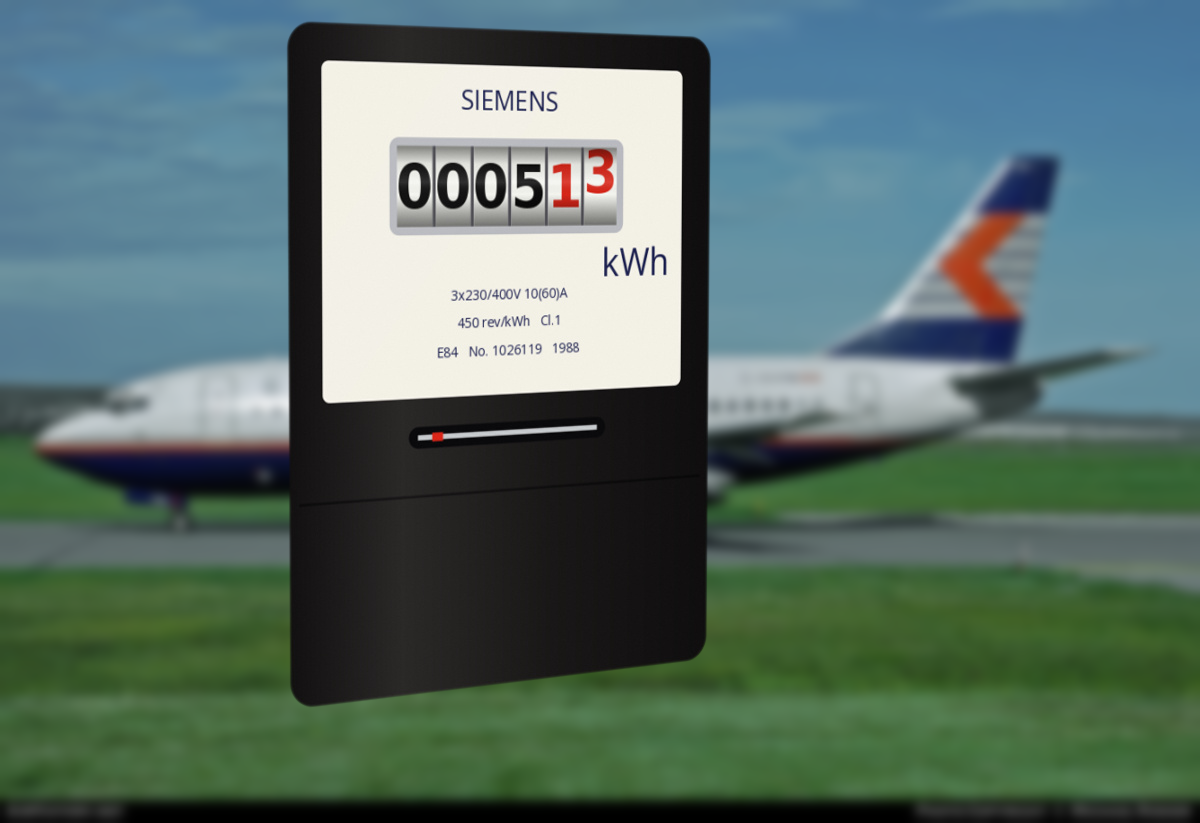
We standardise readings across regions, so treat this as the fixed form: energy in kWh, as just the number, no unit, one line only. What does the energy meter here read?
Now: 5.13
